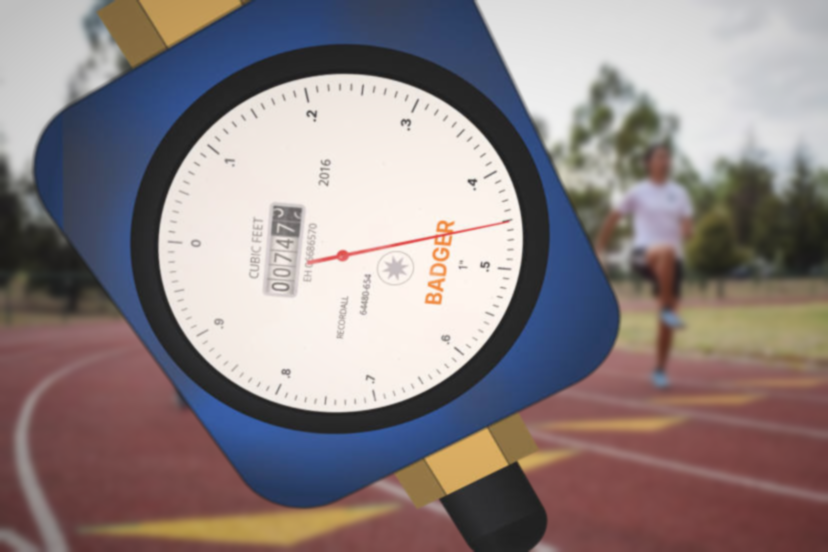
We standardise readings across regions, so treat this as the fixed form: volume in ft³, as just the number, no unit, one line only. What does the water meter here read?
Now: 7475.45
